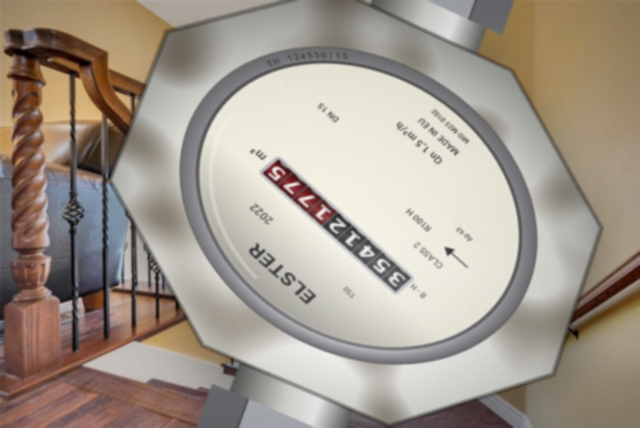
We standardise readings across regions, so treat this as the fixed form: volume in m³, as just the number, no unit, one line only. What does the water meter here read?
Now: 35412.1775
